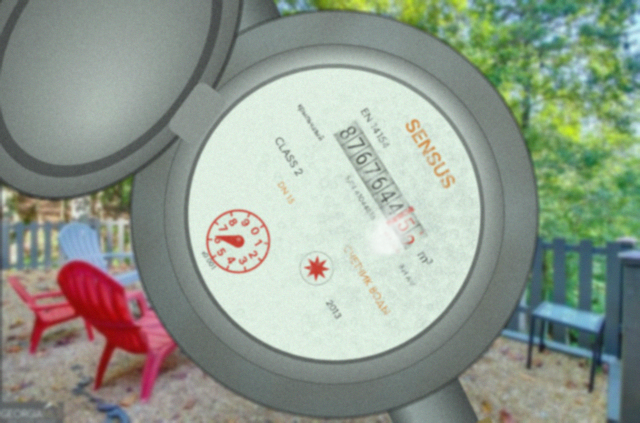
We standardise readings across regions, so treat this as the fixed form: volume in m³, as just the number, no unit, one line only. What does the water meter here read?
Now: 8767644.516
